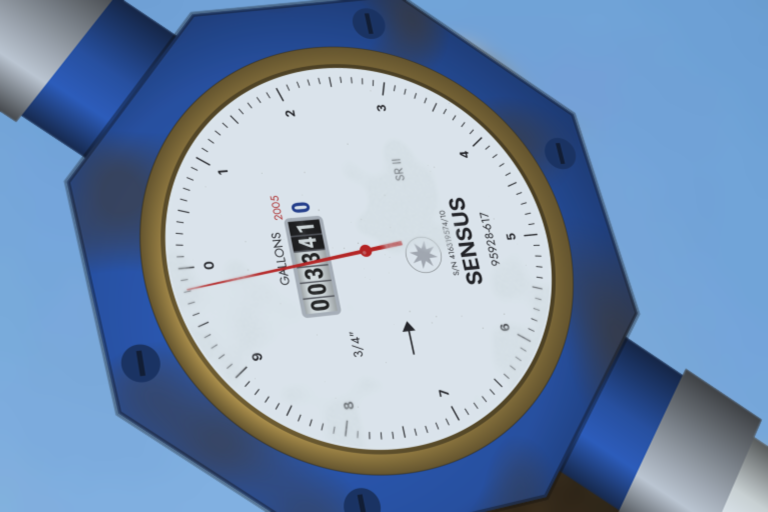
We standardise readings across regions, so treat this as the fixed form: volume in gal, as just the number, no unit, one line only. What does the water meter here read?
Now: 33409.8
